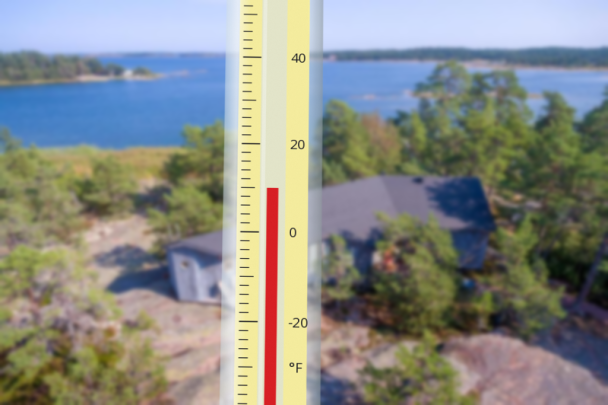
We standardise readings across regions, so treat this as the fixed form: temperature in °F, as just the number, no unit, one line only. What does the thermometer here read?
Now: 10
